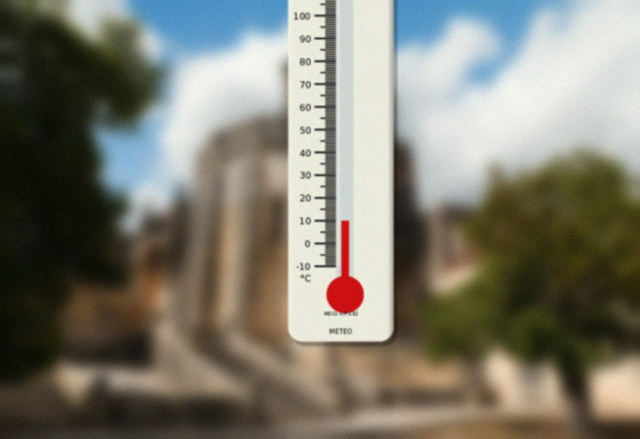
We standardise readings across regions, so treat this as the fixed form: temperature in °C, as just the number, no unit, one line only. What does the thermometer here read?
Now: 10
